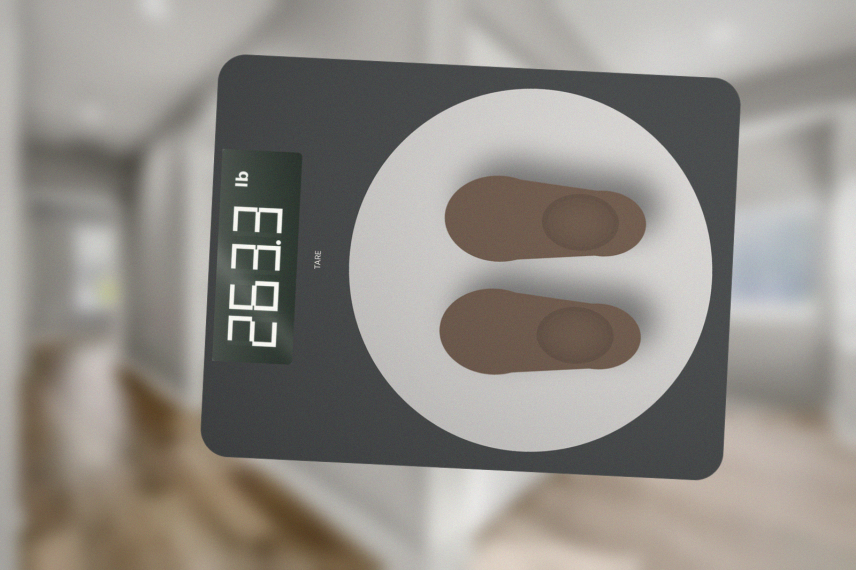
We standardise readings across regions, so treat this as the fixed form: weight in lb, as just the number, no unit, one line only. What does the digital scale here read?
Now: 263.3
